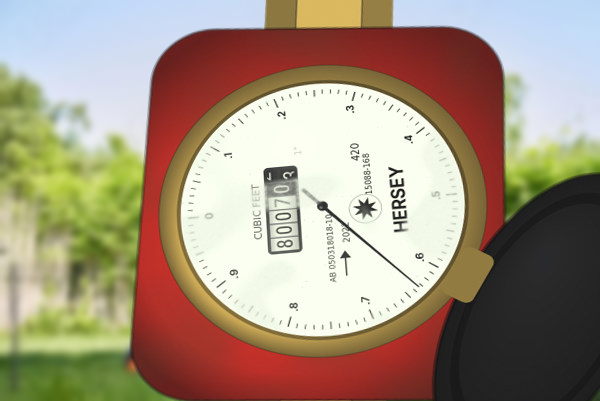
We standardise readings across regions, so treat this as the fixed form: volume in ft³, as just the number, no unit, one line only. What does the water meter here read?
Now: 800702.63
